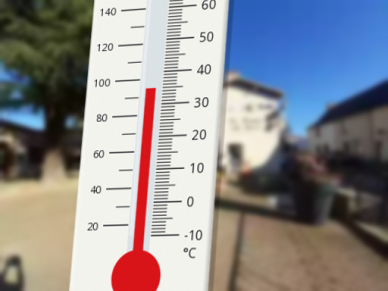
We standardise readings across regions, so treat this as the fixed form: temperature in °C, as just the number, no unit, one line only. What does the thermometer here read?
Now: 35
